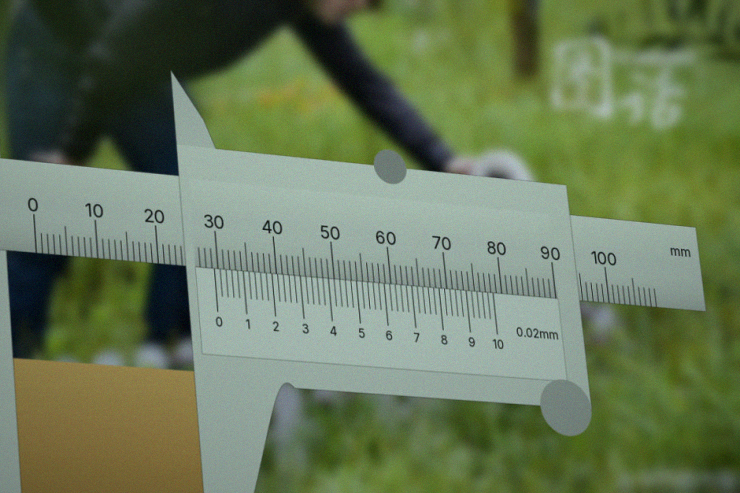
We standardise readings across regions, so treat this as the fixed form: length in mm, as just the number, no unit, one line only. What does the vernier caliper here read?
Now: 29.4
